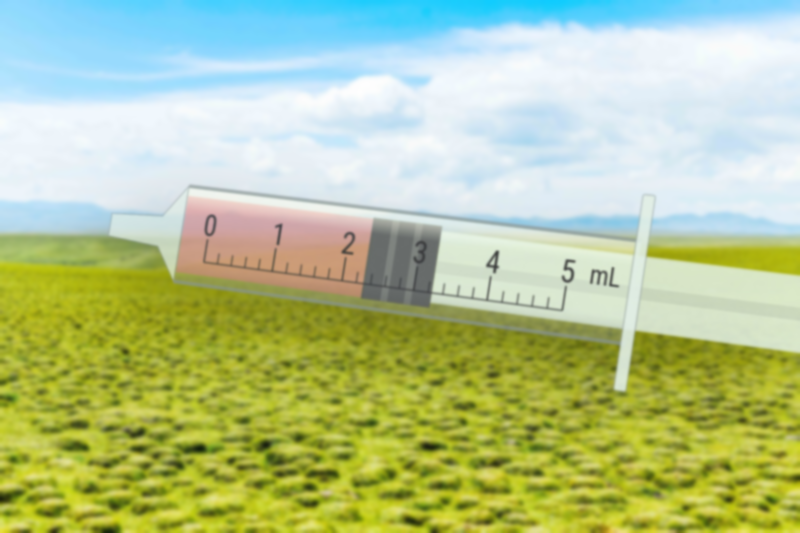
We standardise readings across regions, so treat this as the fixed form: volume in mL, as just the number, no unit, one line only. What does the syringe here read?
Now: 2.3
